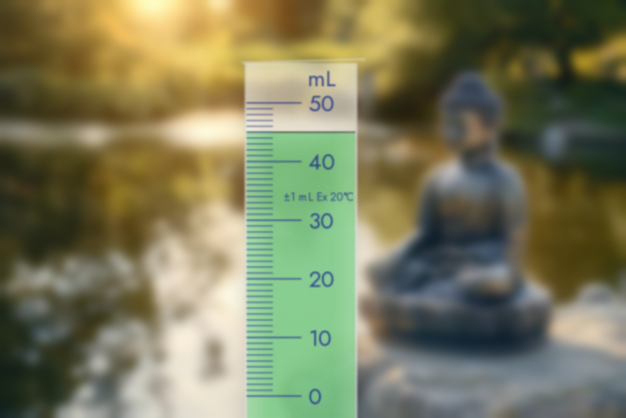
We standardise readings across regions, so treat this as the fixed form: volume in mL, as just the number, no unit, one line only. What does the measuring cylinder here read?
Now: 45
